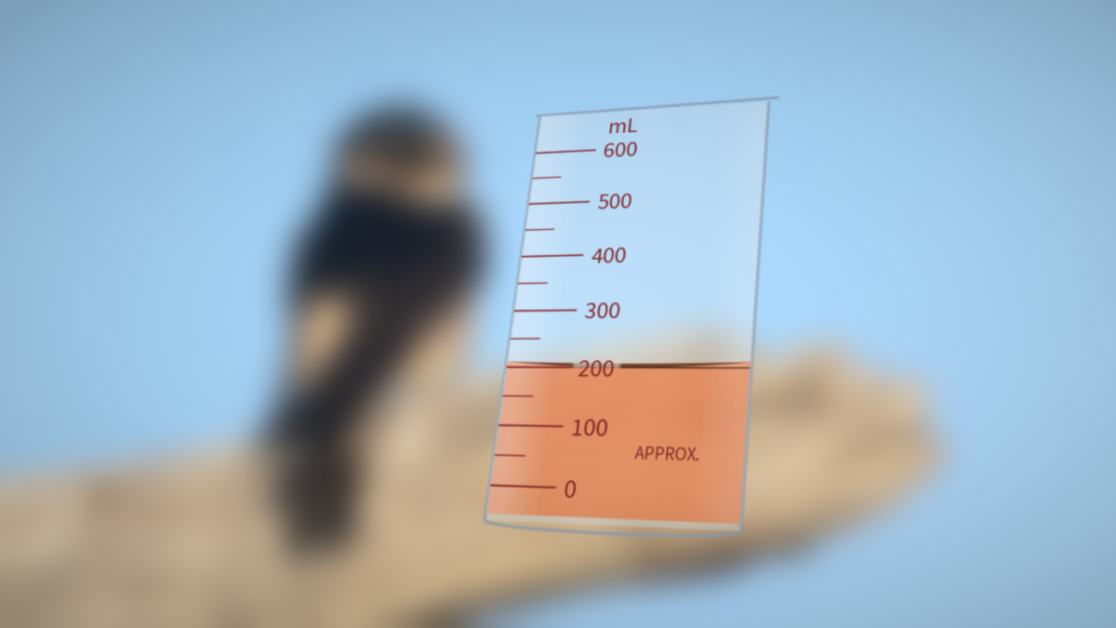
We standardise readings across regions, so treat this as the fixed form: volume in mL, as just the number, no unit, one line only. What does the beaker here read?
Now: 200
